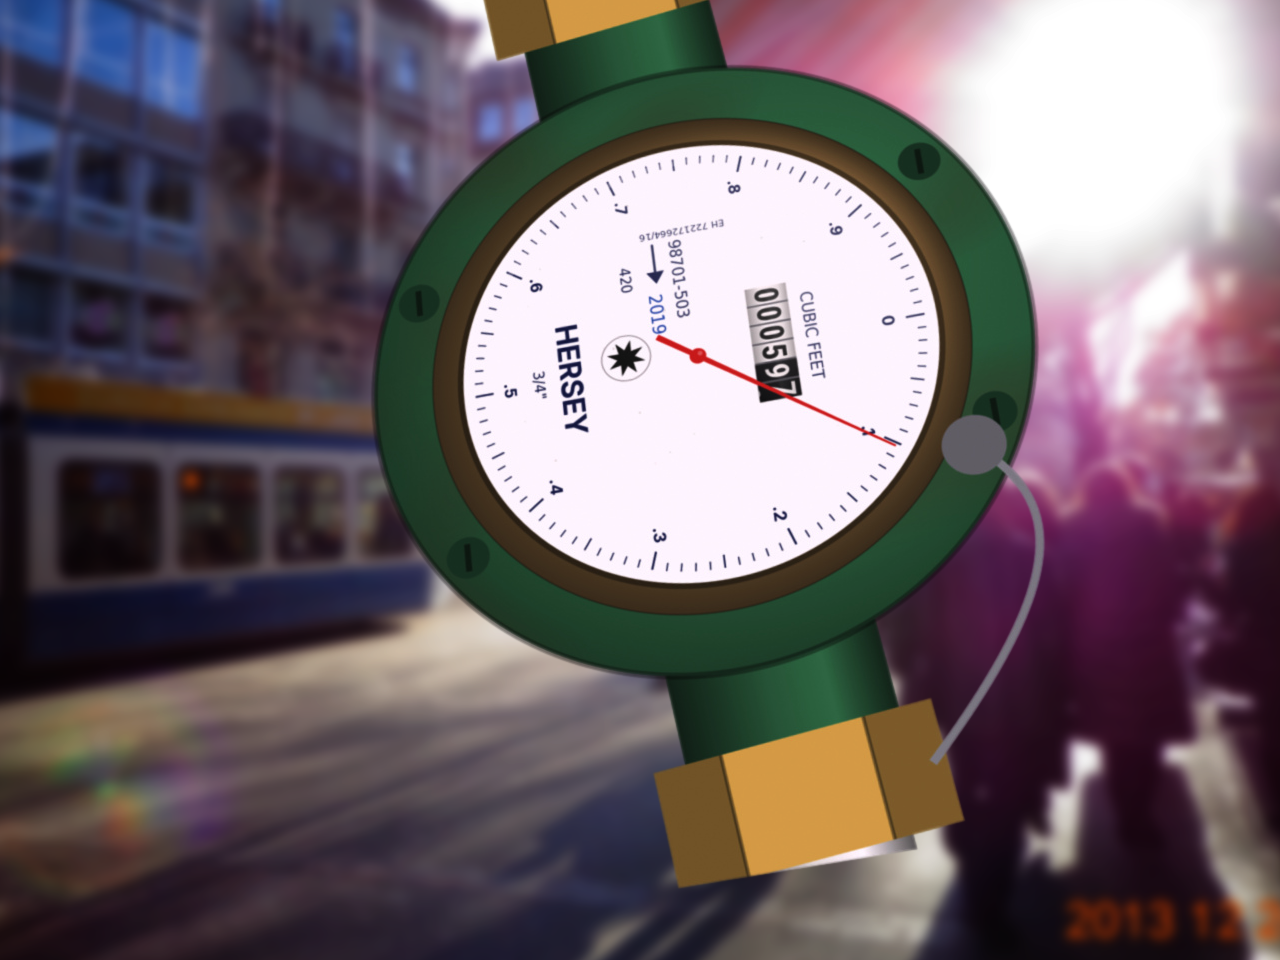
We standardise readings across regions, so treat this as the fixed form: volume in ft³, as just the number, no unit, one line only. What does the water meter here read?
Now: 597.10
